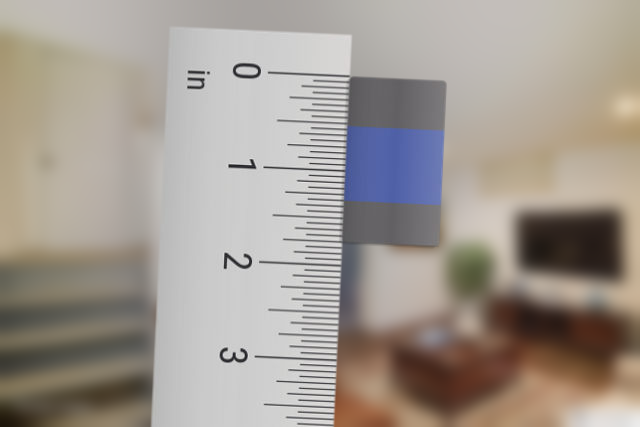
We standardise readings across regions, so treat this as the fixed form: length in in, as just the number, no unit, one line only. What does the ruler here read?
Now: 1.75
